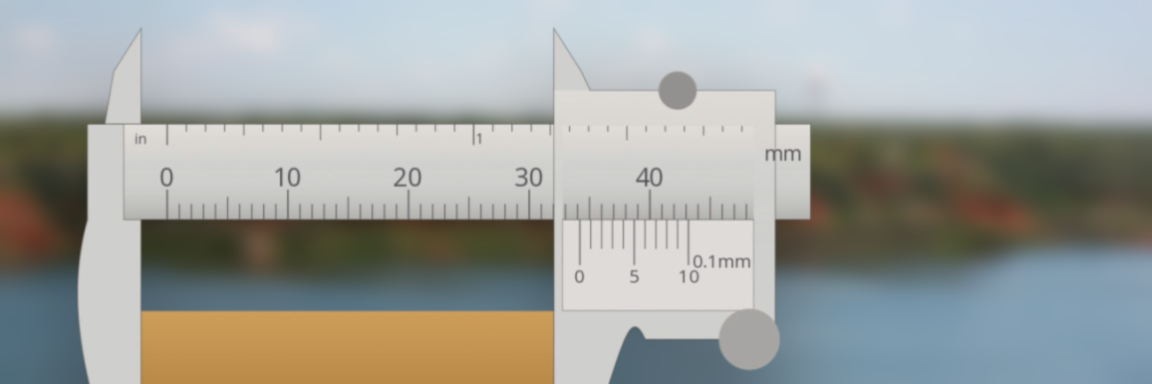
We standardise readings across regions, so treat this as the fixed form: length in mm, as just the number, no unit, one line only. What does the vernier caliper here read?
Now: 34.2
